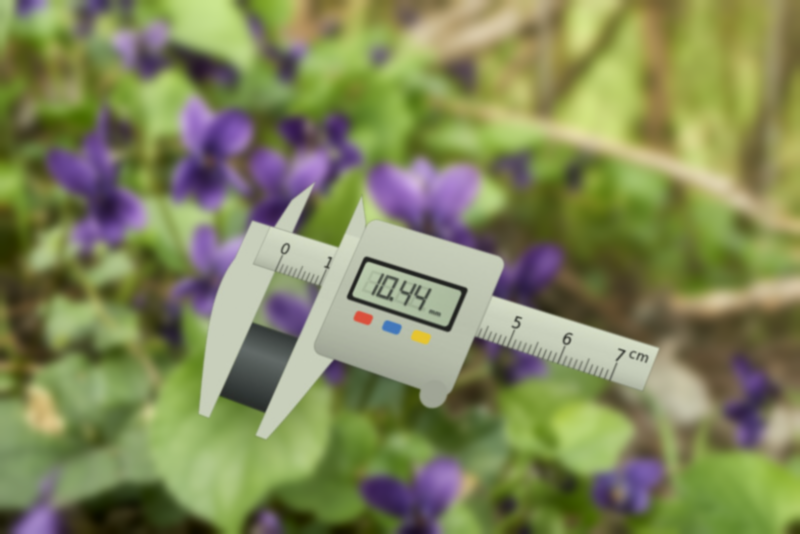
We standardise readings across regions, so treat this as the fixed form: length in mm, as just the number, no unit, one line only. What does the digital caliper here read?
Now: 10.44
